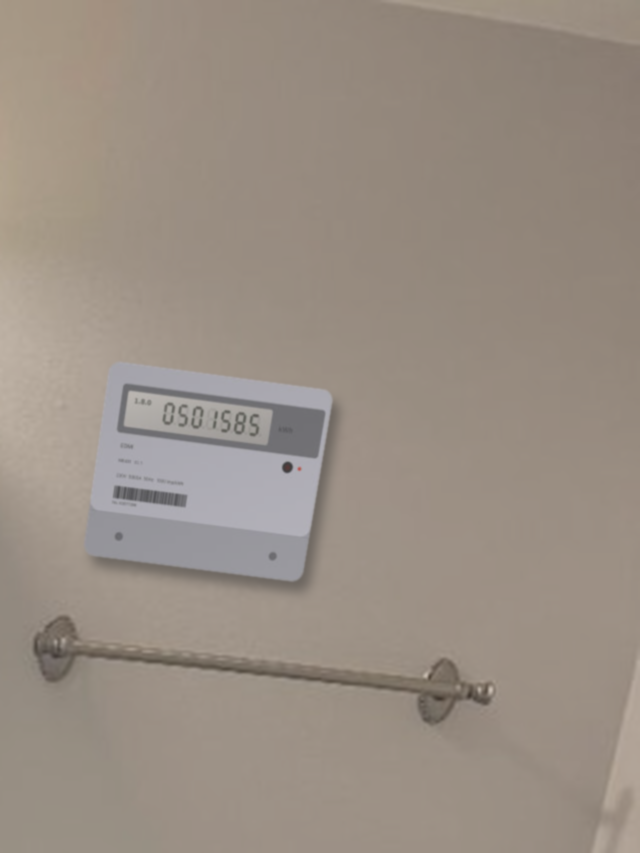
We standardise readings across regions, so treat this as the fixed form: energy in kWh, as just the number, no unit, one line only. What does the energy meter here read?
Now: 501585
